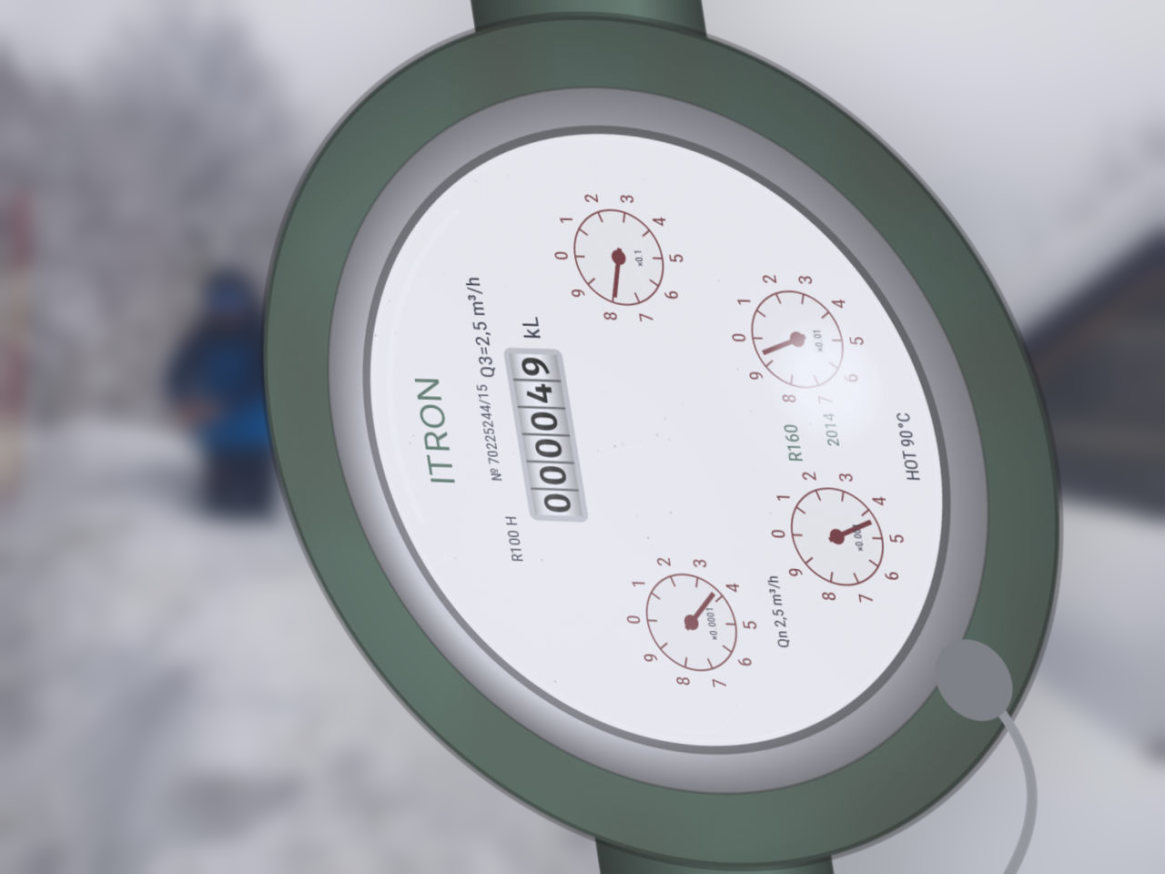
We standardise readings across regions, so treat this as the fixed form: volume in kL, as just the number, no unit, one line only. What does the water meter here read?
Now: 49.7943
